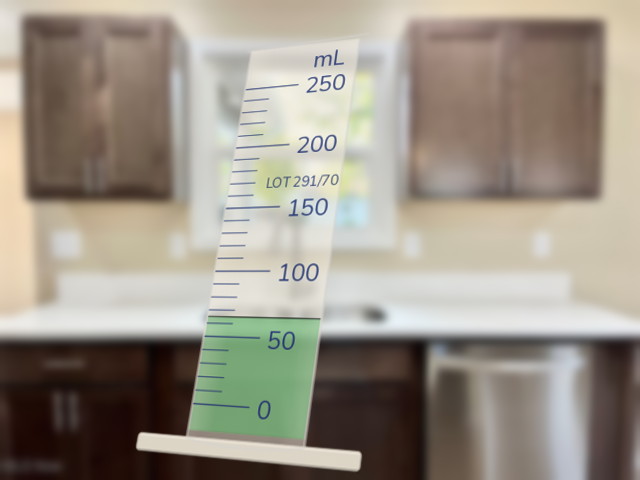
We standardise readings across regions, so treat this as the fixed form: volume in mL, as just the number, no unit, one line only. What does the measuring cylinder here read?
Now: 65
